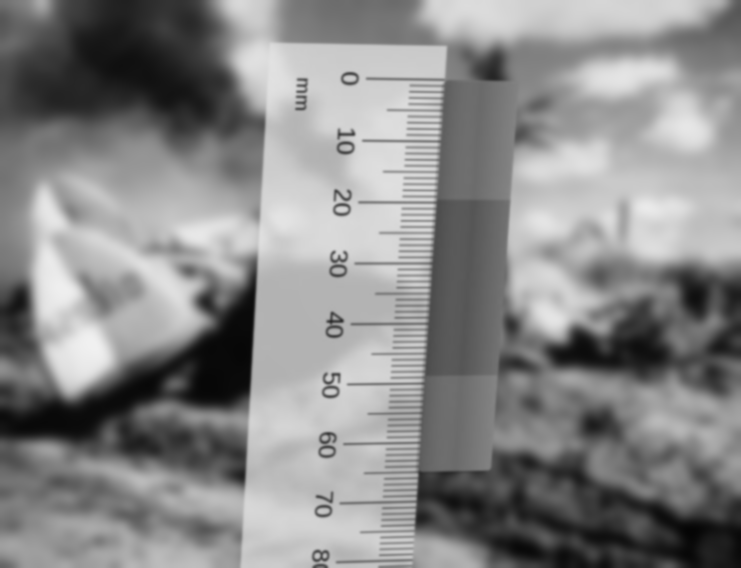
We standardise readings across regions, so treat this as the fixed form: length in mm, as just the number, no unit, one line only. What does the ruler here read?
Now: 65
